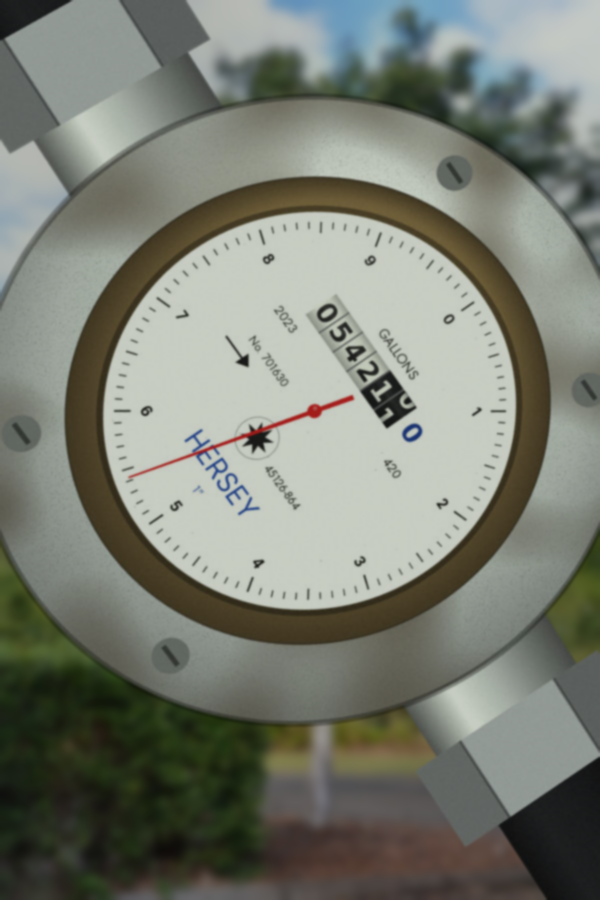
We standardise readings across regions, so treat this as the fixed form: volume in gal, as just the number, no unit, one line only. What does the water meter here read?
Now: 542105.4
